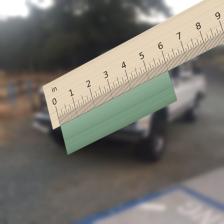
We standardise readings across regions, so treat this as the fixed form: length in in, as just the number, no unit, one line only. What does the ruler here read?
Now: 6
